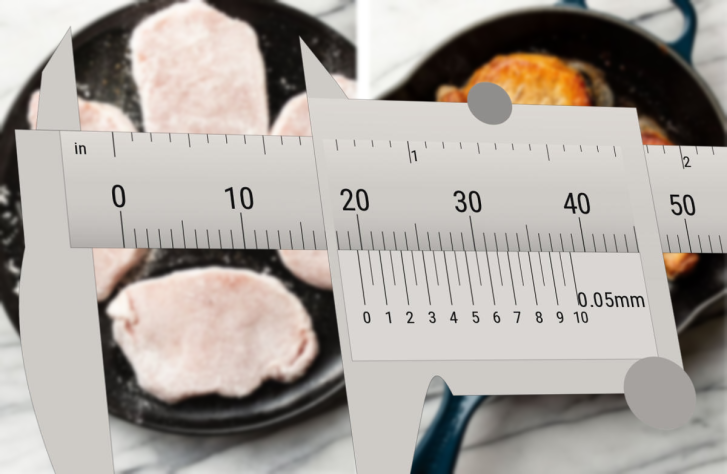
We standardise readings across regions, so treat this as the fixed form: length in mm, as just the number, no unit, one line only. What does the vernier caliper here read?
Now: 19.6
